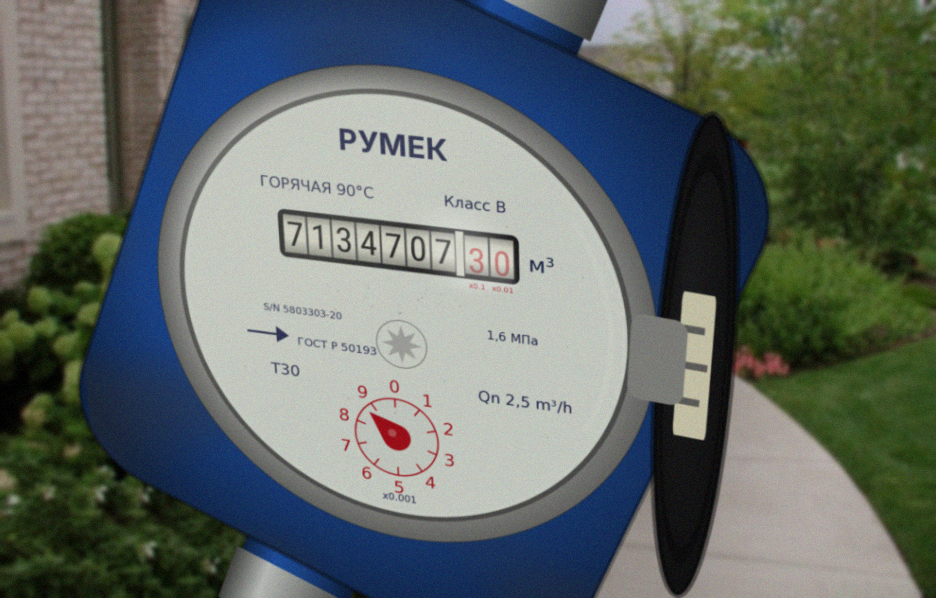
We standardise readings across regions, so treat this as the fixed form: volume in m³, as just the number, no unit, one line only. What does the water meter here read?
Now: 7134707.298
